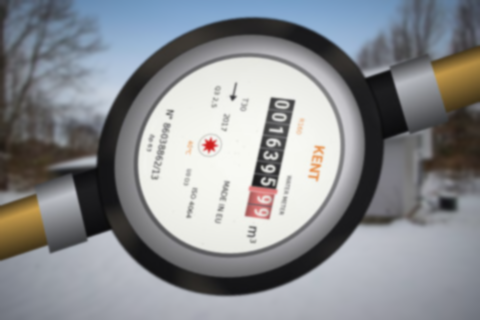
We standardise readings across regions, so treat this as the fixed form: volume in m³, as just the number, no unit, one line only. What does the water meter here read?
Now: 16395.99
